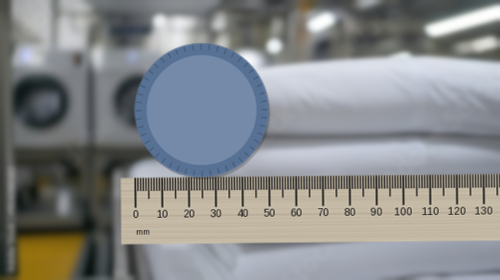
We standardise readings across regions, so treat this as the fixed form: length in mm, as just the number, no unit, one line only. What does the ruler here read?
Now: 50
